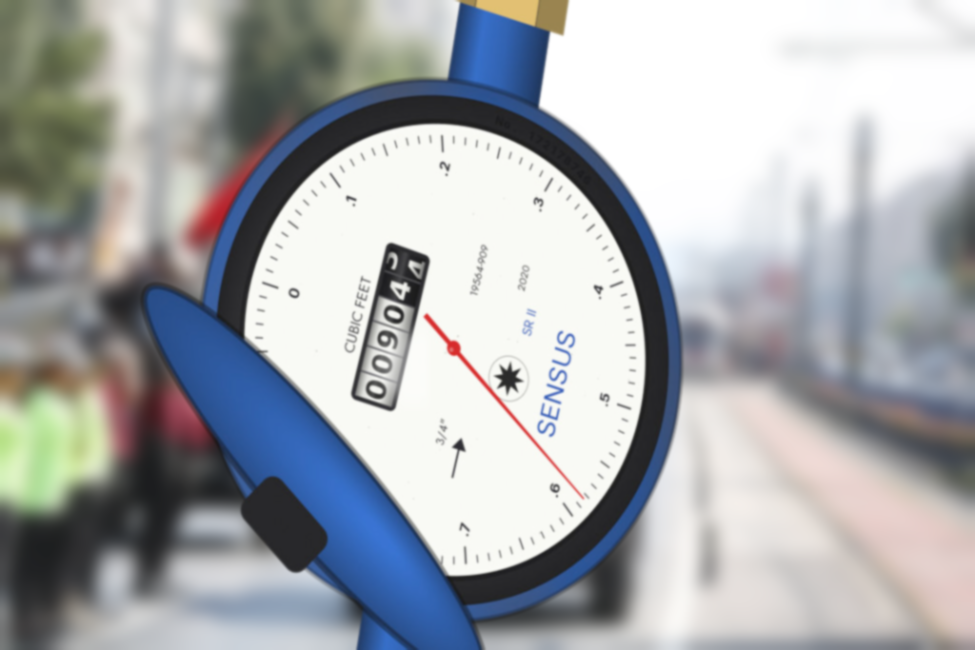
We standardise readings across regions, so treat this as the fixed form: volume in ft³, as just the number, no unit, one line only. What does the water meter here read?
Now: 9043.58
